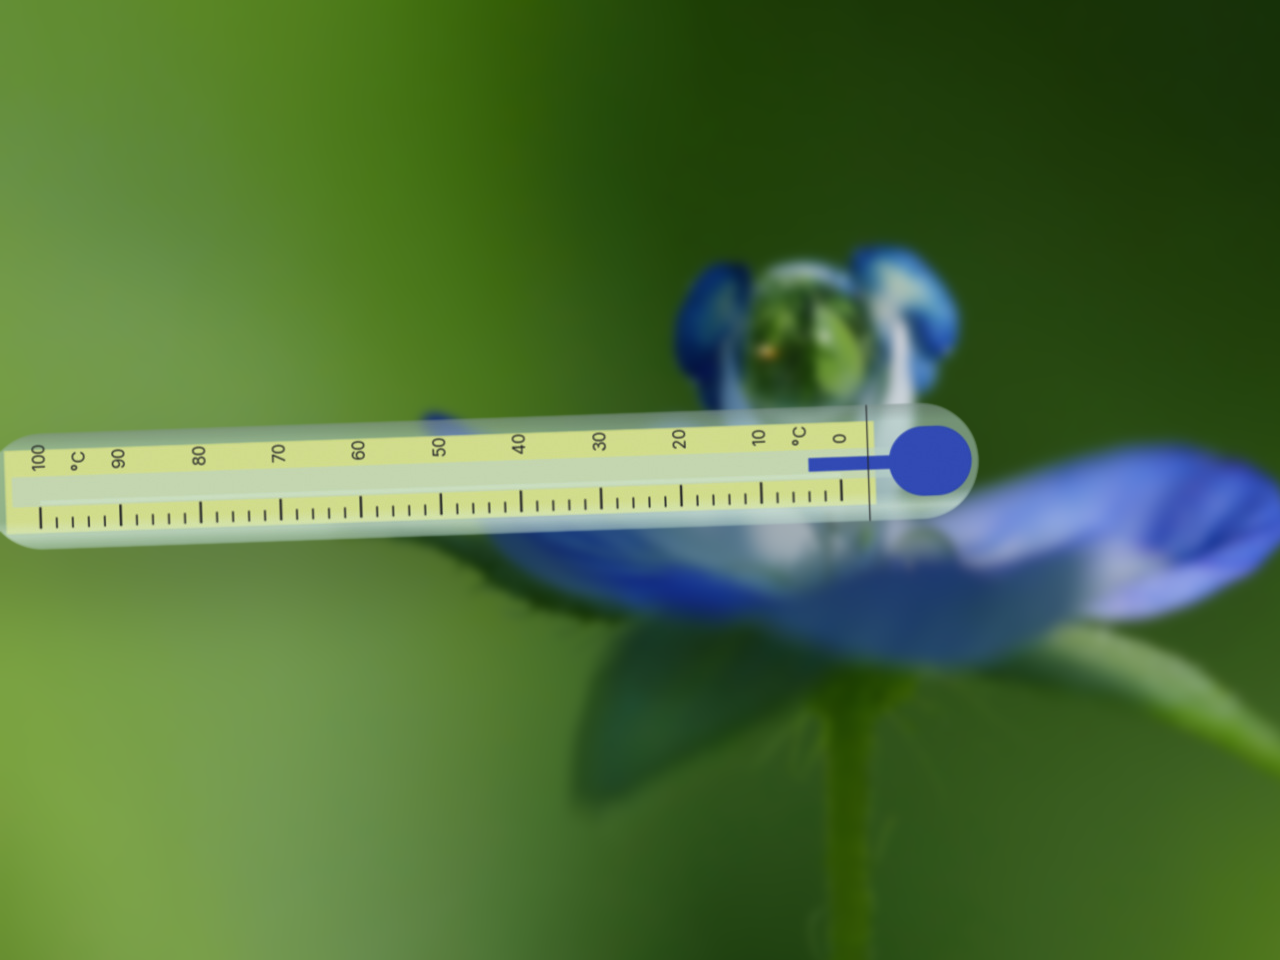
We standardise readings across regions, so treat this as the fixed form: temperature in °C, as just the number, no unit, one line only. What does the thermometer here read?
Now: 4
